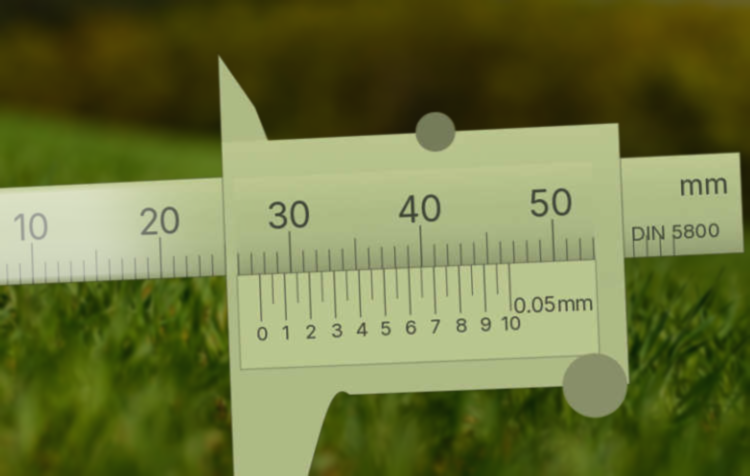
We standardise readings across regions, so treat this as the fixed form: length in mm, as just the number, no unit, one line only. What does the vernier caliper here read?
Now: 27.6
